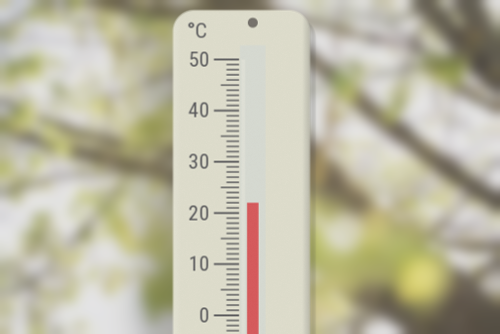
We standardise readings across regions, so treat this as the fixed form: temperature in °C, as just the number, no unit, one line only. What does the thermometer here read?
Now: 22
